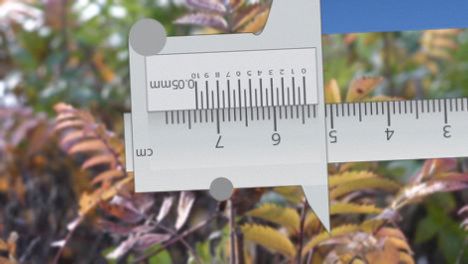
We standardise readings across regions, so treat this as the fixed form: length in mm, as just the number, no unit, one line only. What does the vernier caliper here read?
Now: 54.6
